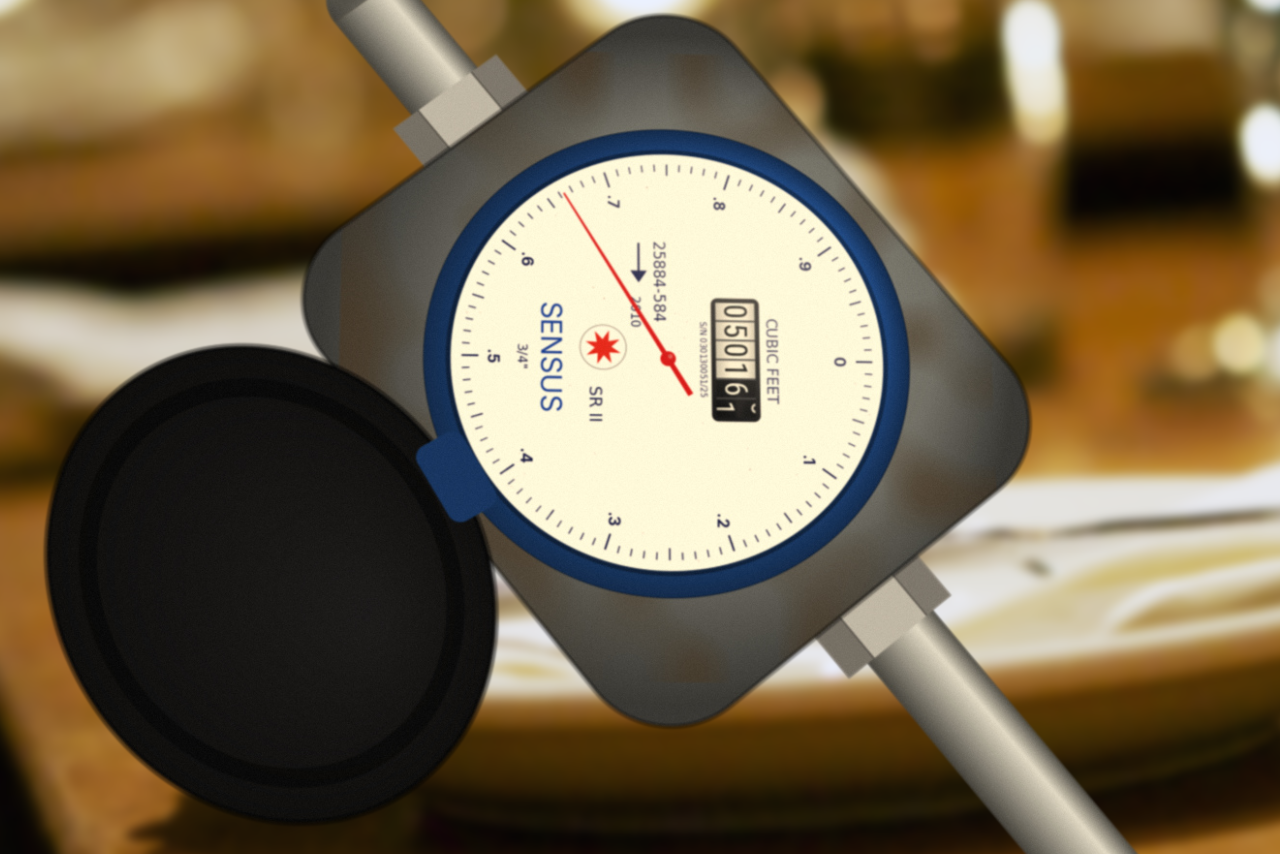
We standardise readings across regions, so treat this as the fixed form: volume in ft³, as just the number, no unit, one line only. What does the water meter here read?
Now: 50160.66
